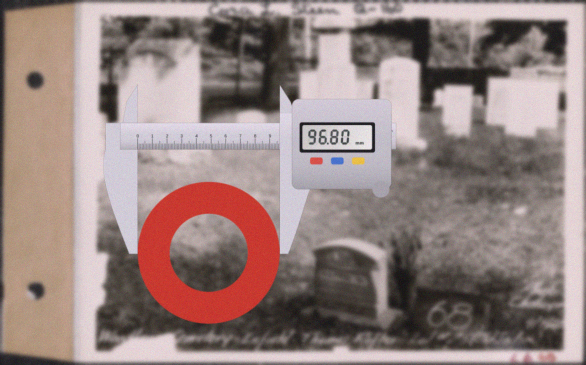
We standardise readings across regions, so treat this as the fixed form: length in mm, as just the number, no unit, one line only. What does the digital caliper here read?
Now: 96.80
